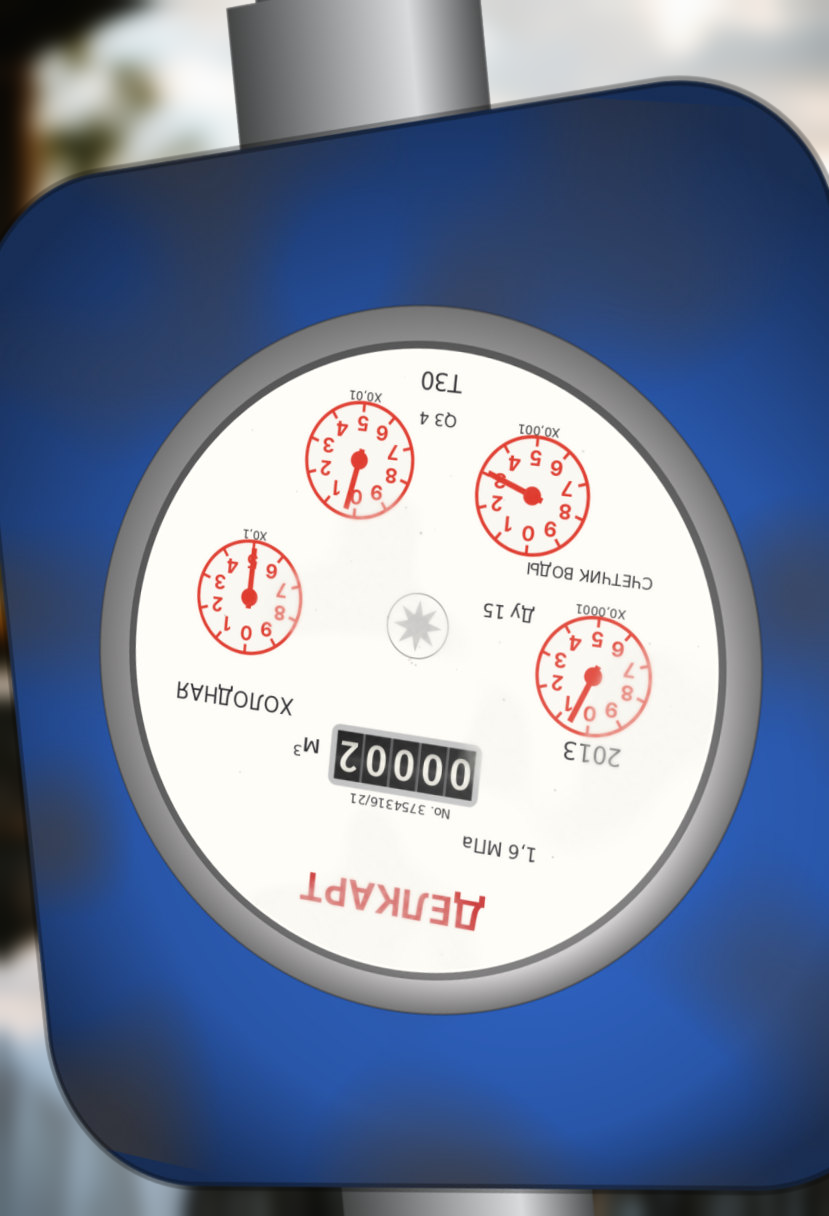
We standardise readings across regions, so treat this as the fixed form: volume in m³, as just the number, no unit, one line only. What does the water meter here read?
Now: 2.5030
